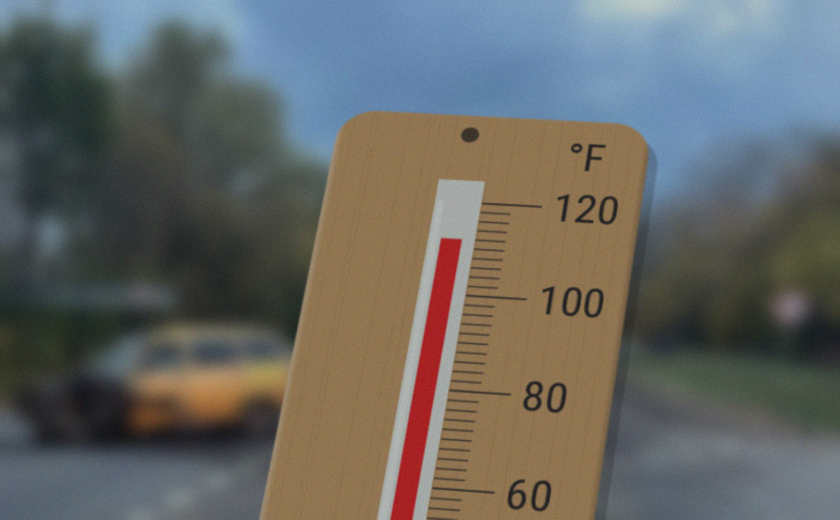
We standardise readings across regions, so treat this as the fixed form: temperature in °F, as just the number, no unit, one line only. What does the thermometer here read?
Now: 112
